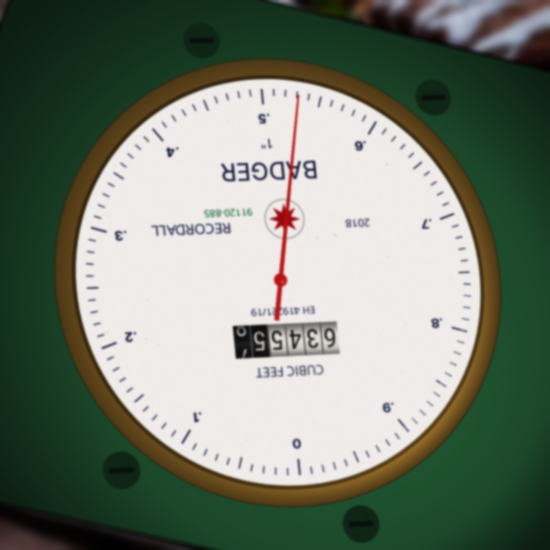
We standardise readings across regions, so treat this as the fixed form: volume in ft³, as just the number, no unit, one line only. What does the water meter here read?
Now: 634557.53
